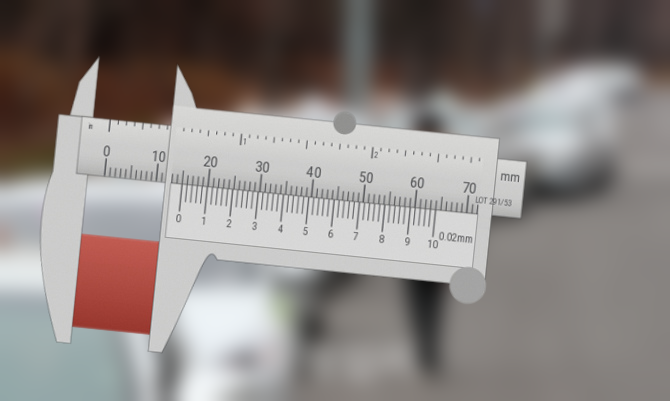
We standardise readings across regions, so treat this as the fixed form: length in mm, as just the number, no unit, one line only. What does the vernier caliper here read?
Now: 15.0
